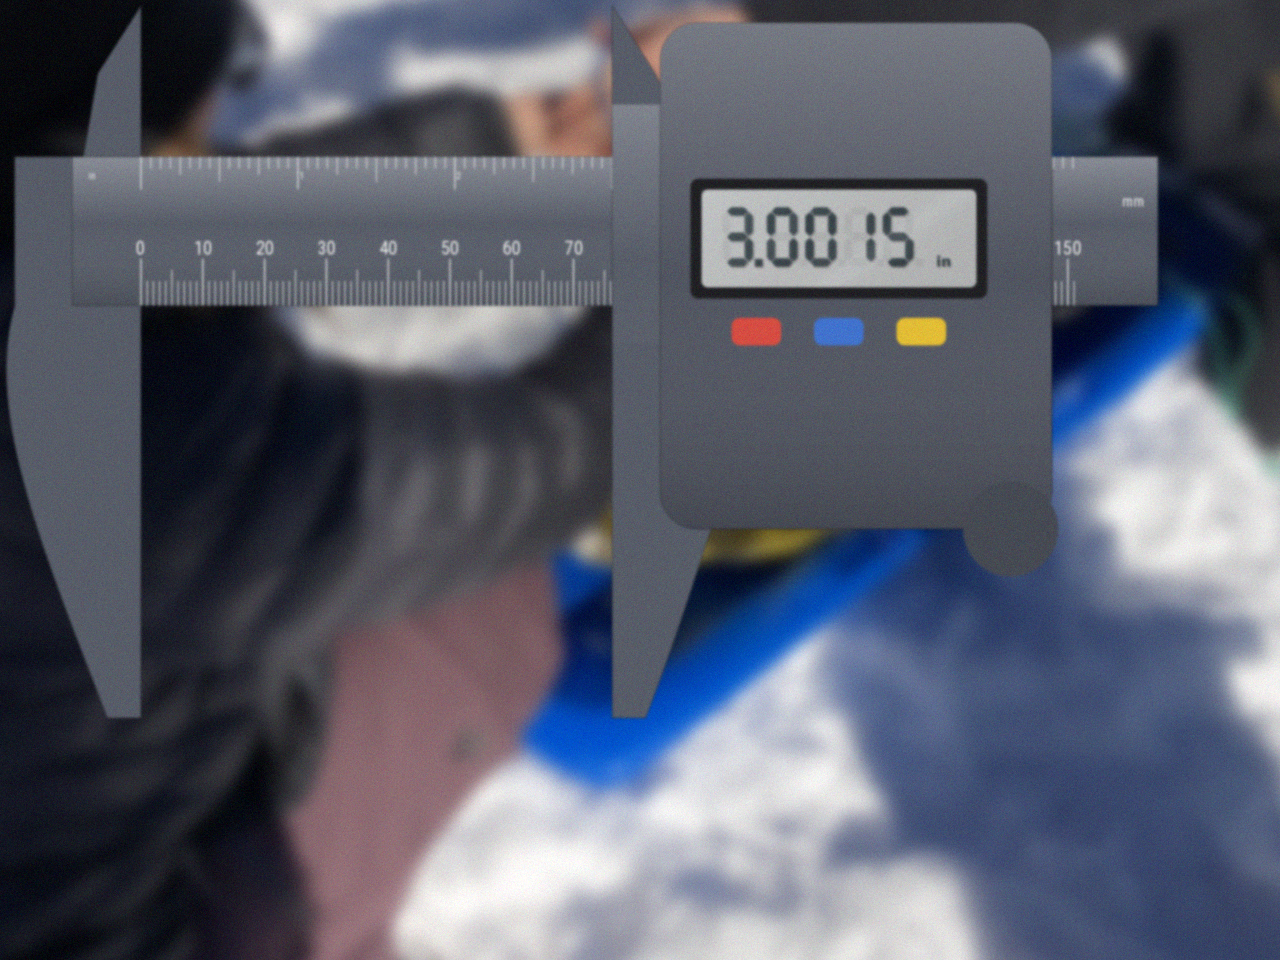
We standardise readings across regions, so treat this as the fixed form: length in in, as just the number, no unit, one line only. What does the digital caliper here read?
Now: 3.0015
